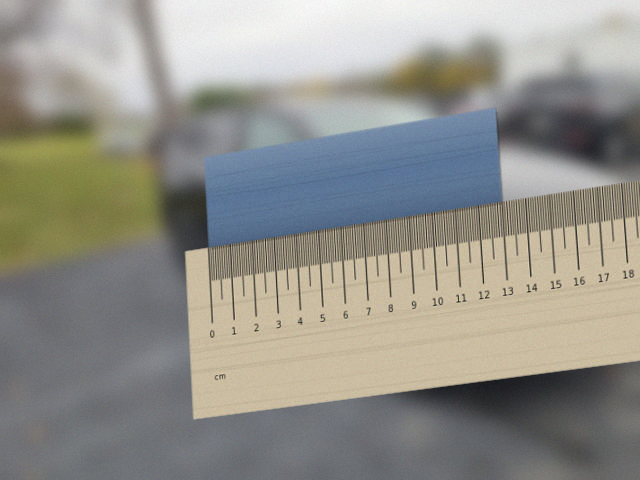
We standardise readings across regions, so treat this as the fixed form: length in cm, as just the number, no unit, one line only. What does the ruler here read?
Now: 13
